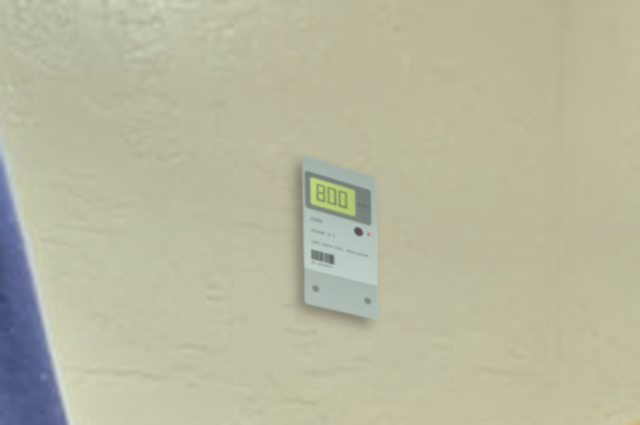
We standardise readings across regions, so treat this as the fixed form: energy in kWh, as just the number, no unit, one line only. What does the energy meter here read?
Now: 800
